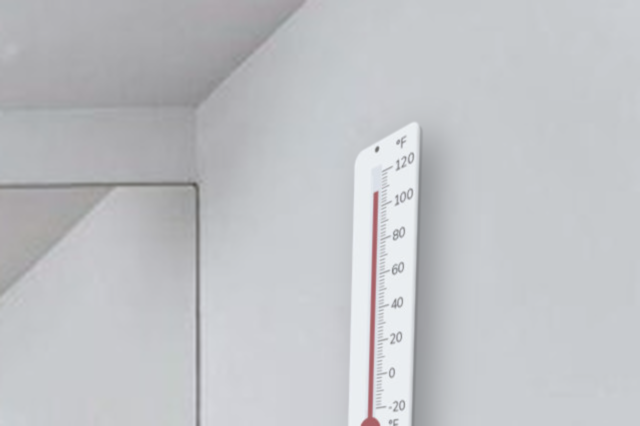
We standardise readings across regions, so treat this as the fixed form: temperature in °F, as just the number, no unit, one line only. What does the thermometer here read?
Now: 110
